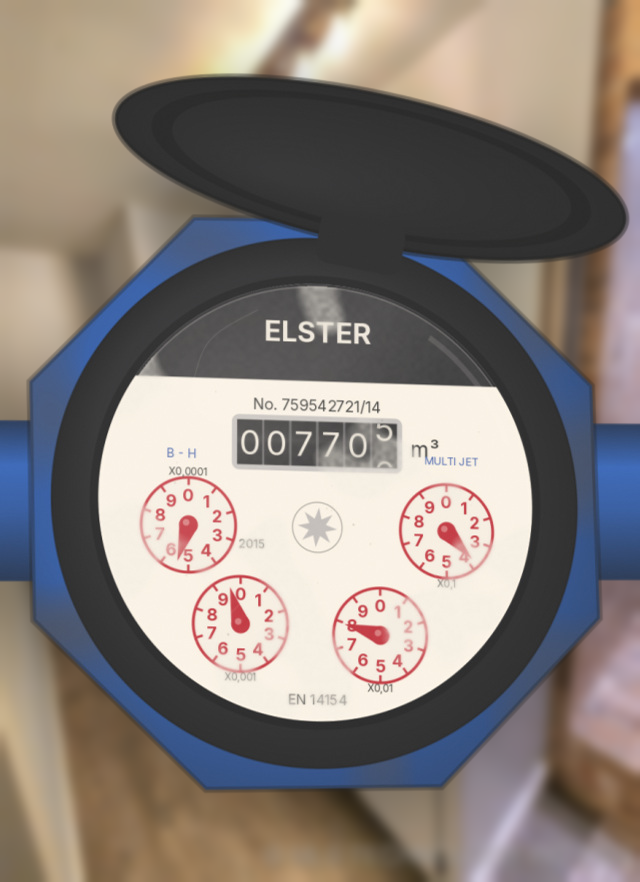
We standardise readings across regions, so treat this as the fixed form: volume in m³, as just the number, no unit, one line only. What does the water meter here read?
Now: 7705.3795
